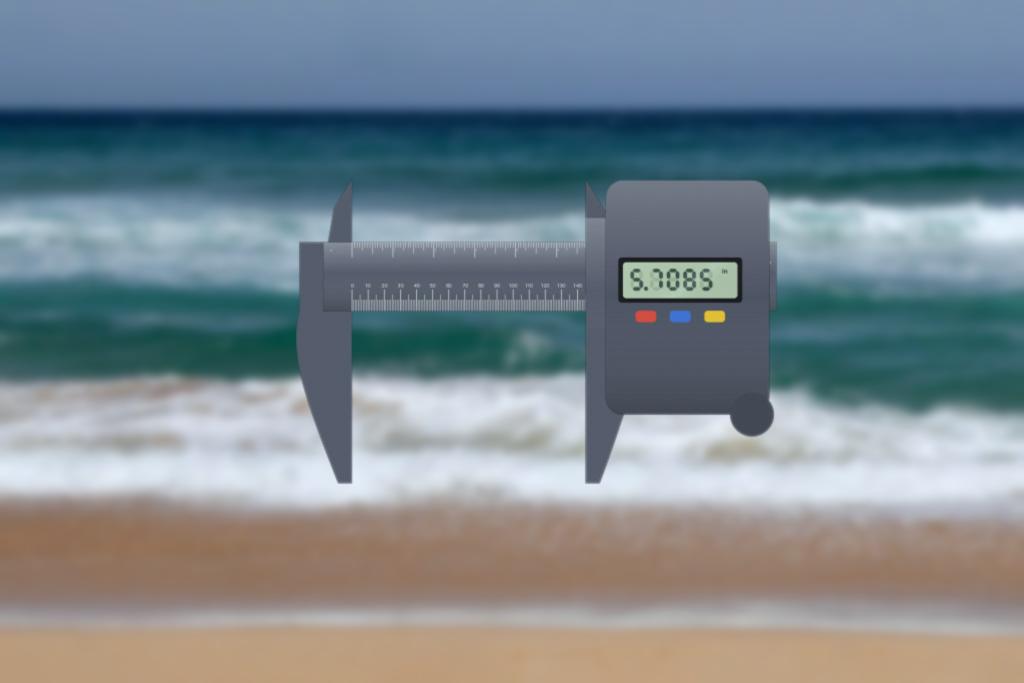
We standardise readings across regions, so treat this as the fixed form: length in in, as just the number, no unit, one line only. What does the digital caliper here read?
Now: 5.7085
